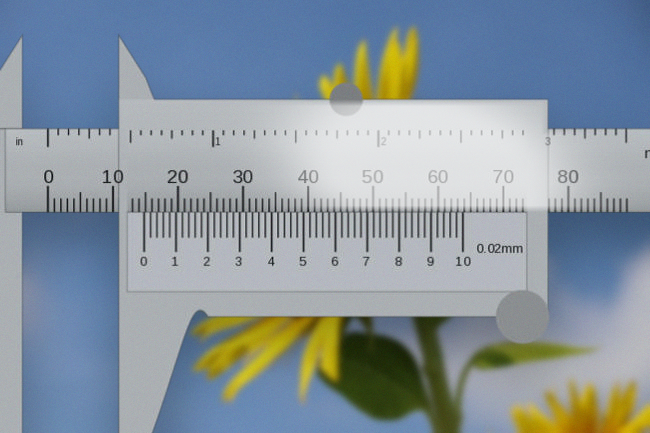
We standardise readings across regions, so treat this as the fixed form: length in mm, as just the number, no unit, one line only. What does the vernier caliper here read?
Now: 14.8
